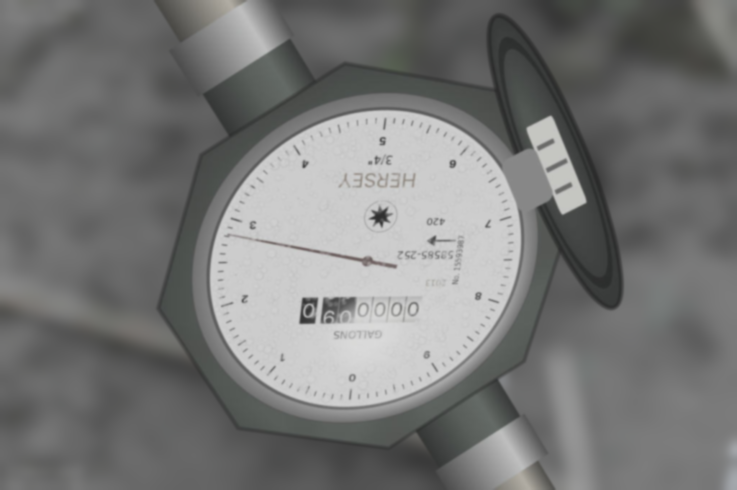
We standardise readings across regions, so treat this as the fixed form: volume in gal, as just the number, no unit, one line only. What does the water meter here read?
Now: 92.8
